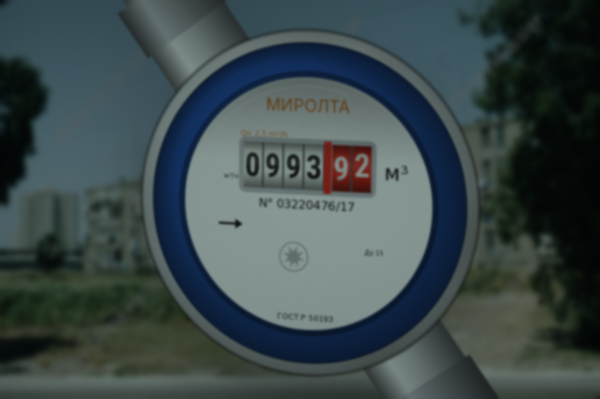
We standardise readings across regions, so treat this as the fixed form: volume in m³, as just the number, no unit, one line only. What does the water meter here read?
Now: 993.92
